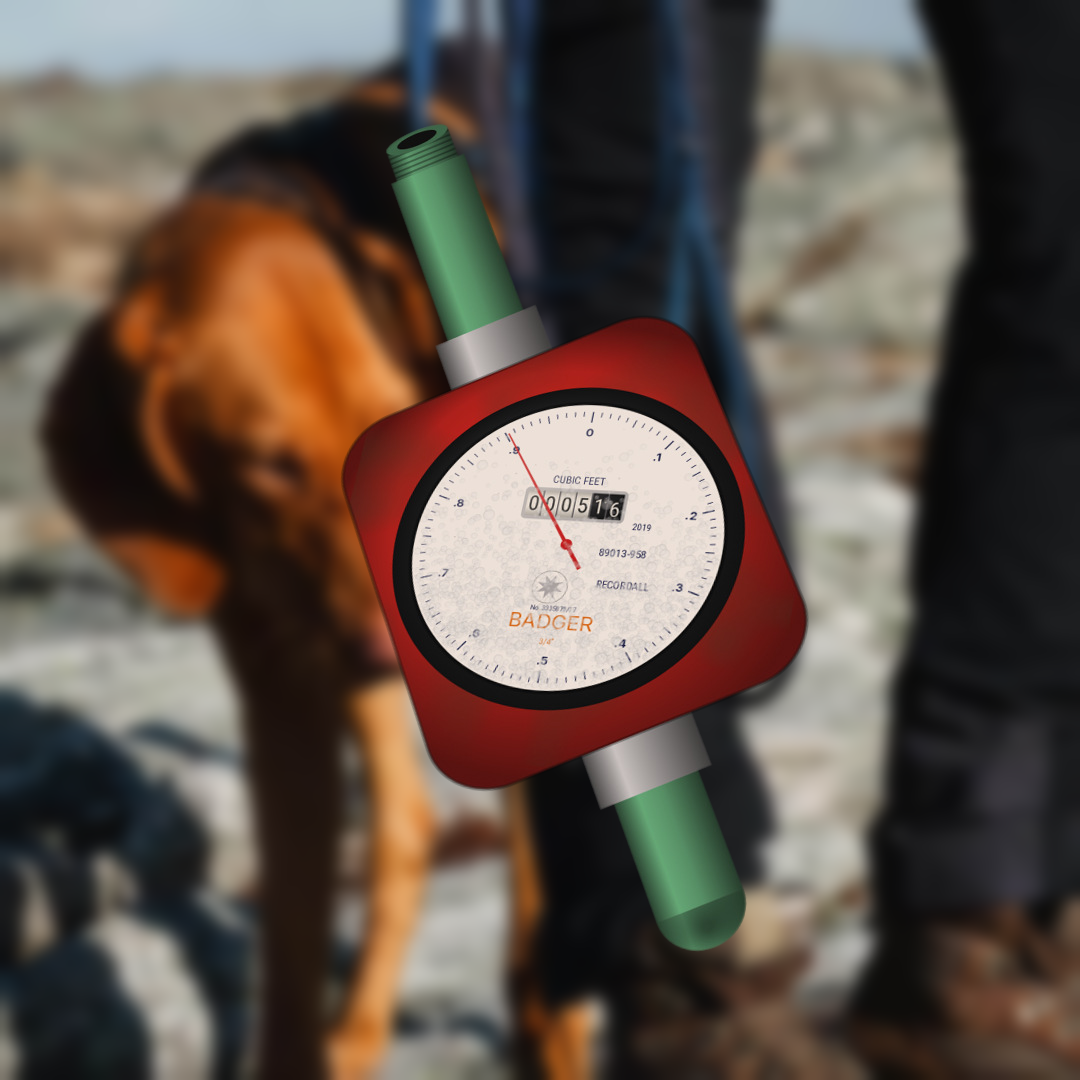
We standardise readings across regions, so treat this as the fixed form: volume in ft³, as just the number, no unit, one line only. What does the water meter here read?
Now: 515.90
